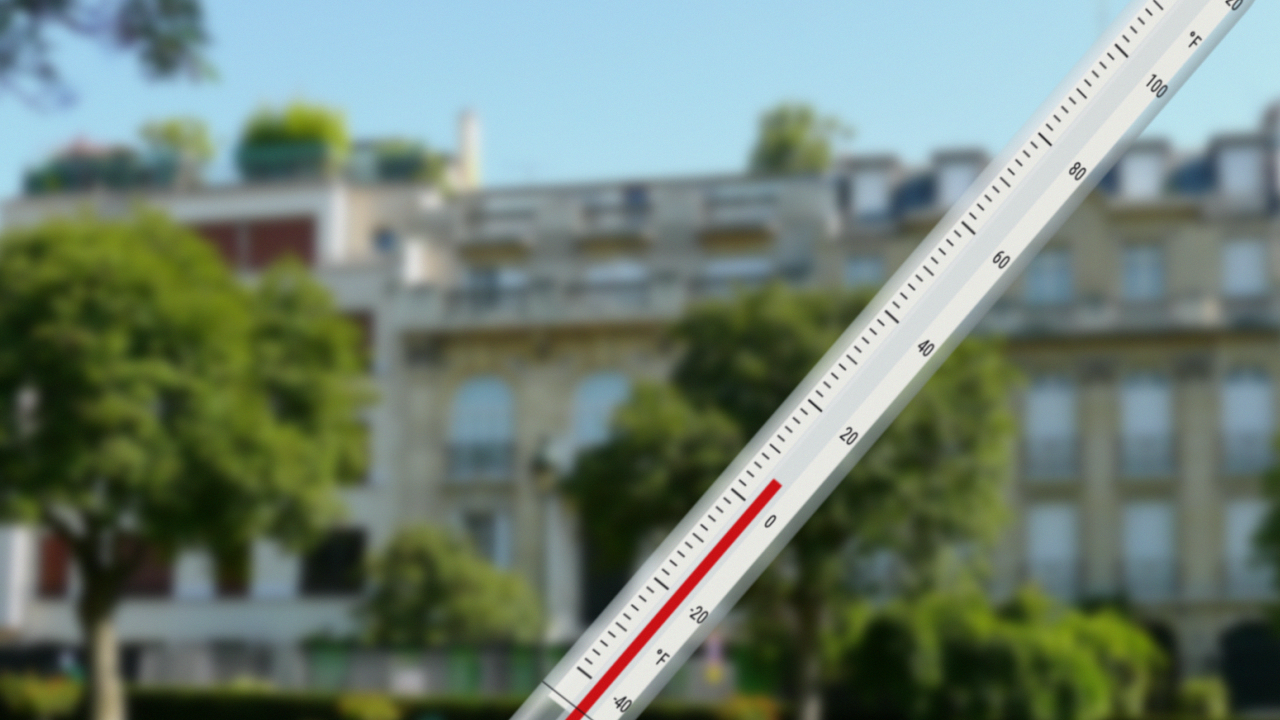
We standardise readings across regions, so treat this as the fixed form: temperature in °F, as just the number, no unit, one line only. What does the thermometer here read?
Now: 6
